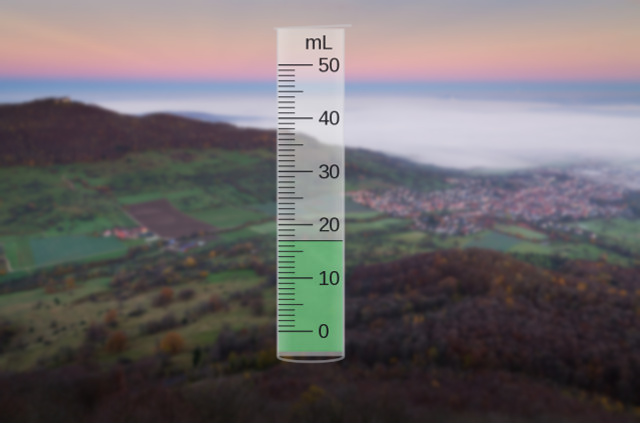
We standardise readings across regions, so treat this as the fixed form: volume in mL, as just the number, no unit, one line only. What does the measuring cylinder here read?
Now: 17
